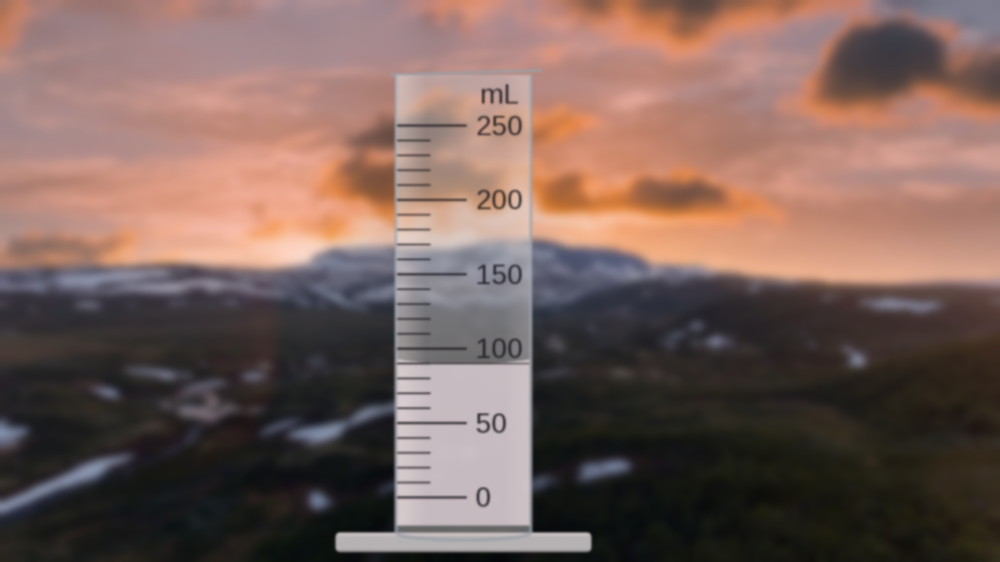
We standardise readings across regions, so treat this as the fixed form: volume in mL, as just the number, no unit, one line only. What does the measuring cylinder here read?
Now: 90
